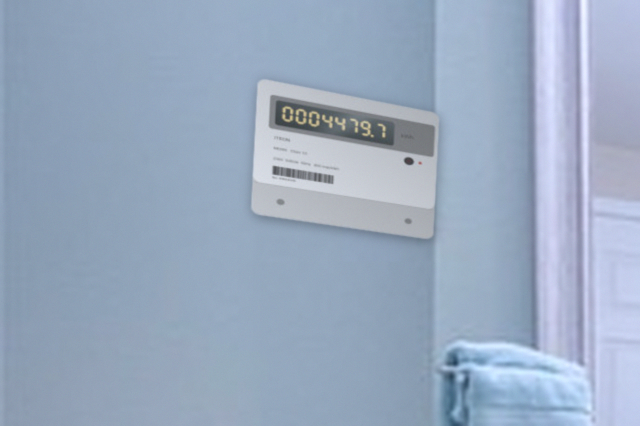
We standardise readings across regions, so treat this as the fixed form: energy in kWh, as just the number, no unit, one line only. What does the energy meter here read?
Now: 4479.7
